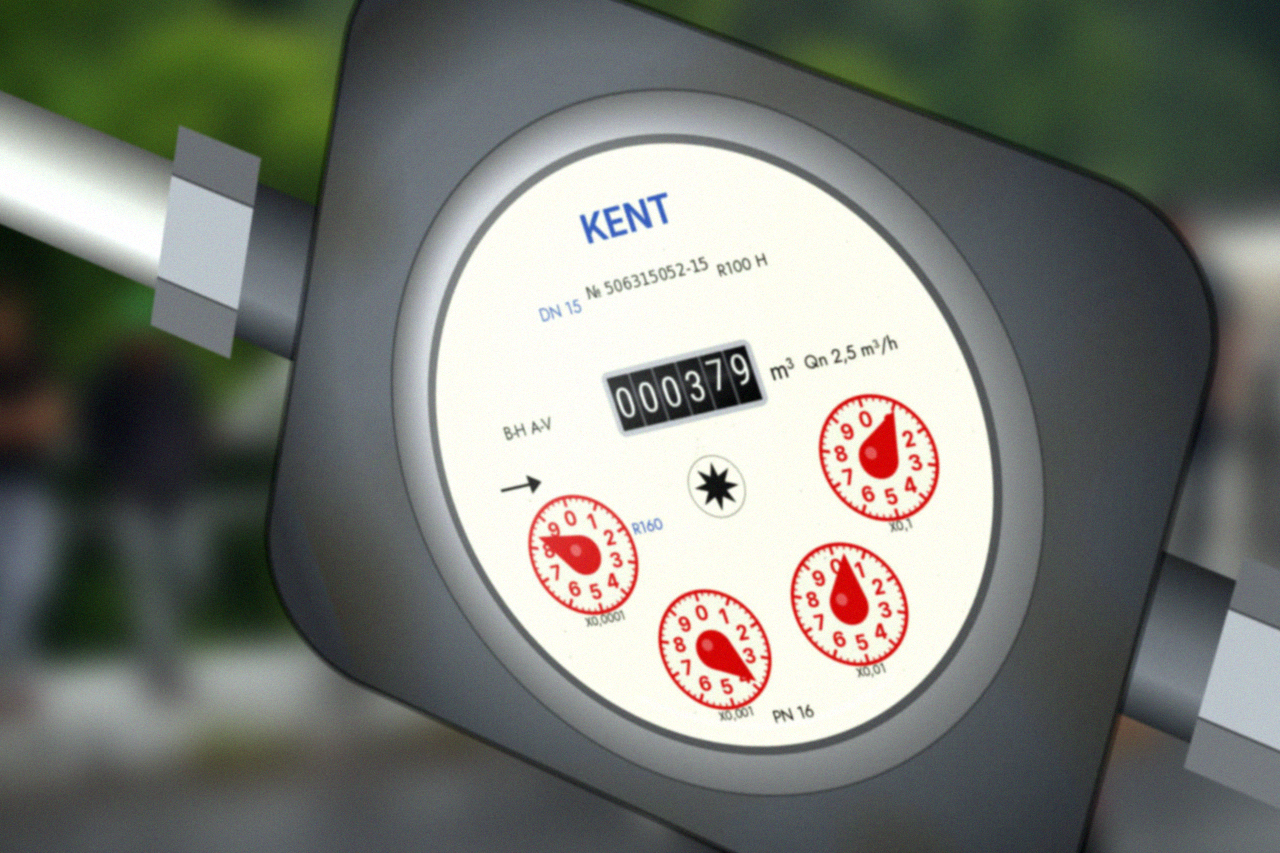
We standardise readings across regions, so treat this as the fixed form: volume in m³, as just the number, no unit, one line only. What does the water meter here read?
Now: 379.1038
